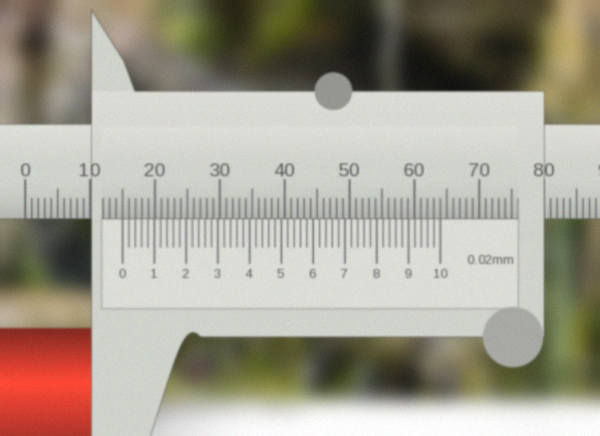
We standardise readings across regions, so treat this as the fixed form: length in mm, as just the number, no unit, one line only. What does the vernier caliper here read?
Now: 15.0
